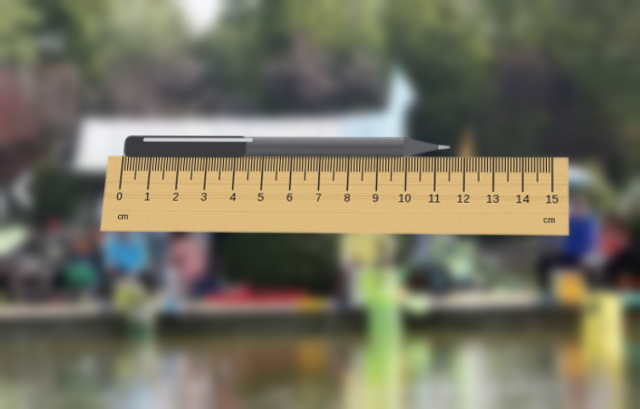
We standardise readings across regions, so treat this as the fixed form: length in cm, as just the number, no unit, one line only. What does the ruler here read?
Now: 11.5
